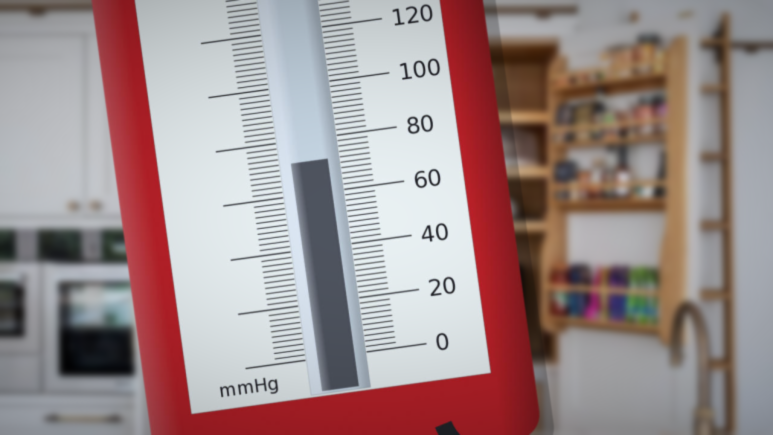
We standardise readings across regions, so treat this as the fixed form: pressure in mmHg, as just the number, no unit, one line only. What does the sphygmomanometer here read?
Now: 72
